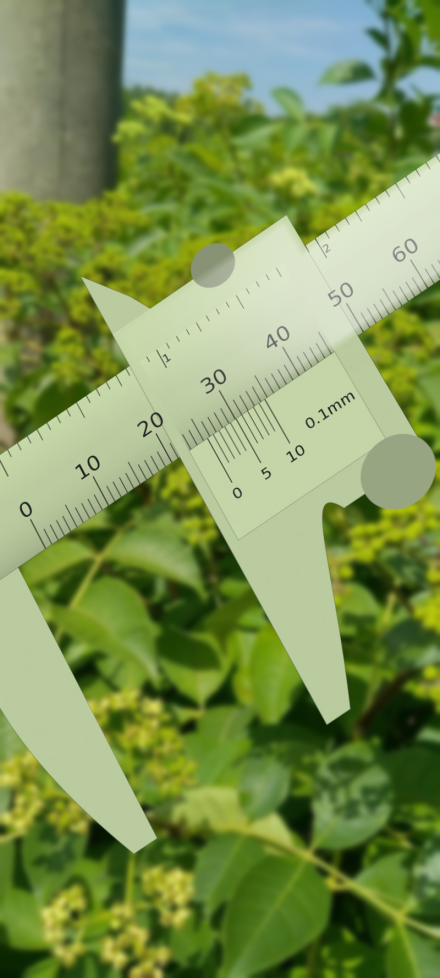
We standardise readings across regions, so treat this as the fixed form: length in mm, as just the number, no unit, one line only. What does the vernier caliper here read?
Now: 25.6
